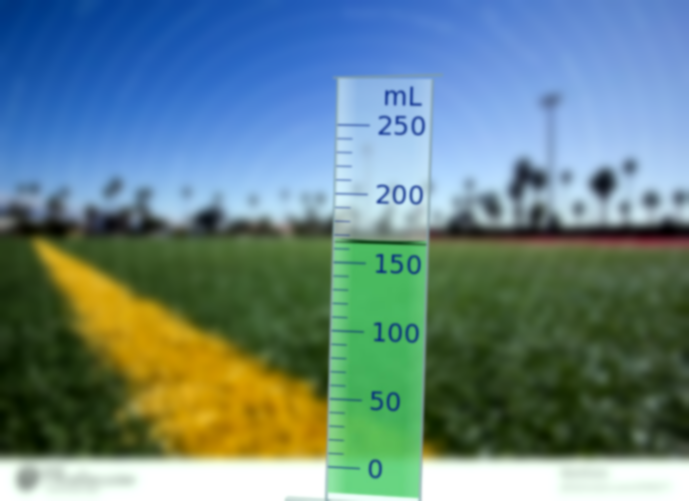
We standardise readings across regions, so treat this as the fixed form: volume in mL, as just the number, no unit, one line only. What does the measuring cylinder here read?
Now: 165
